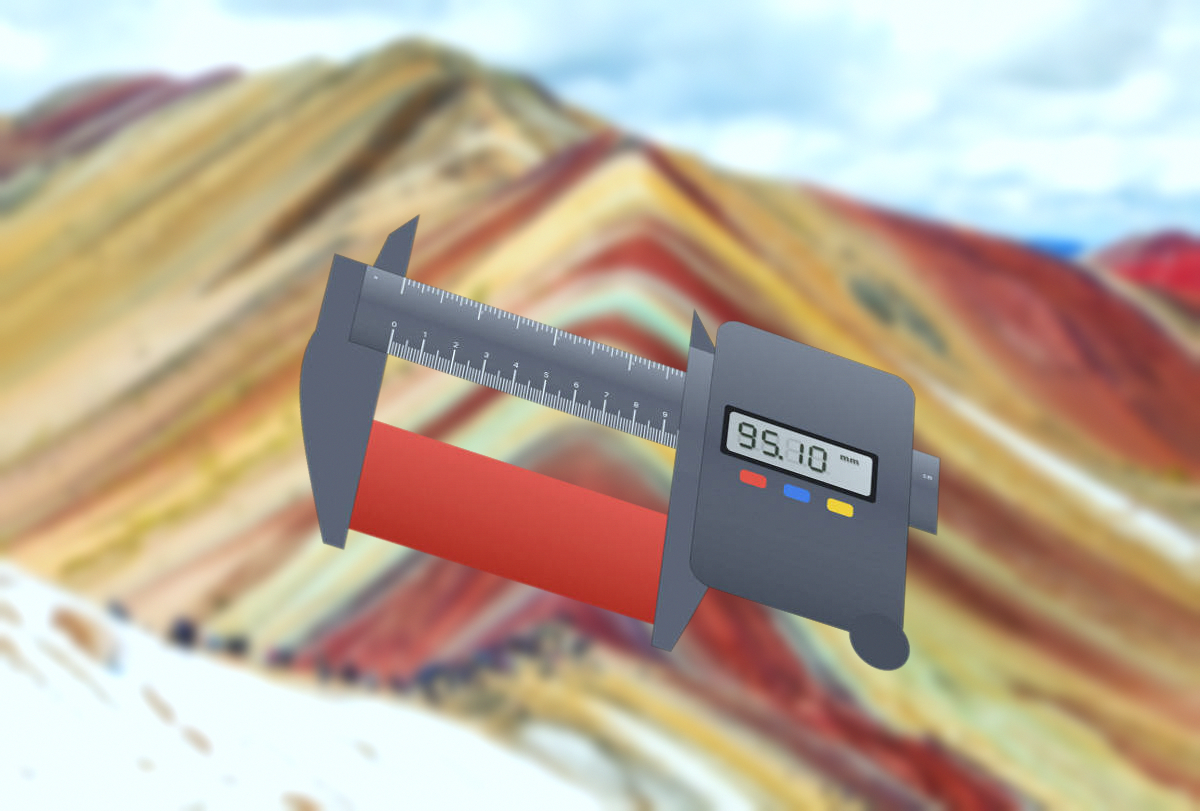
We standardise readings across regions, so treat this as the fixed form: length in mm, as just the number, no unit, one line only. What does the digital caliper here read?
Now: 95.10
